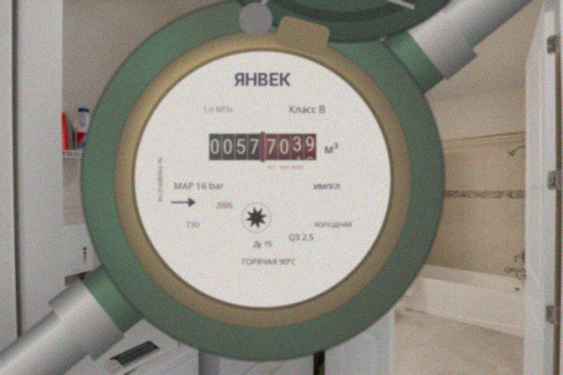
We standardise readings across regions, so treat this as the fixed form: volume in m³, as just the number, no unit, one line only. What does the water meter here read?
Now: 57.7039
